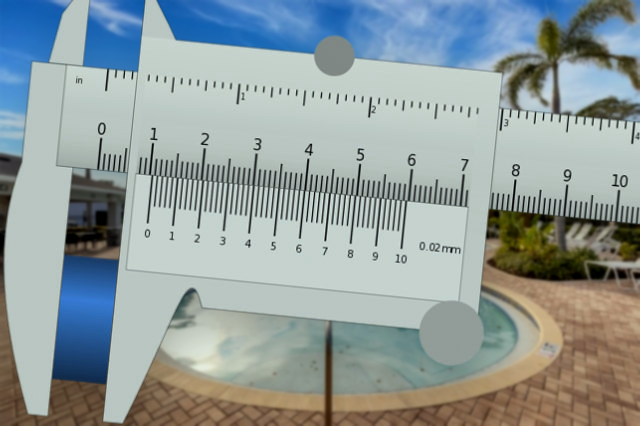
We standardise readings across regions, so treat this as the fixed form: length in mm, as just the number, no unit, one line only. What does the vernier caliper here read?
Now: 10.5
